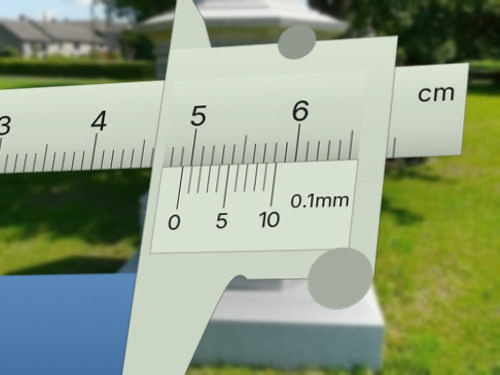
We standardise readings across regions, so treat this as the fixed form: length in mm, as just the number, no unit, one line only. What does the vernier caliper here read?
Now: 49.2
